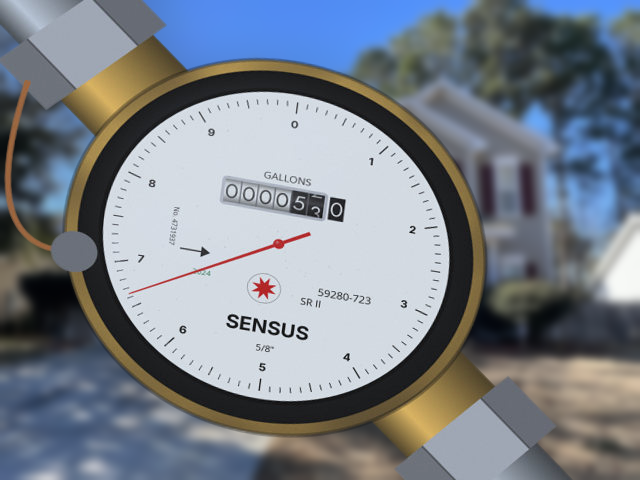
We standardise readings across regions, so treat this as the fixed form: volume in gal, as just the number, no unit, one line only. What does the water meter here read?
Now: 526.6
